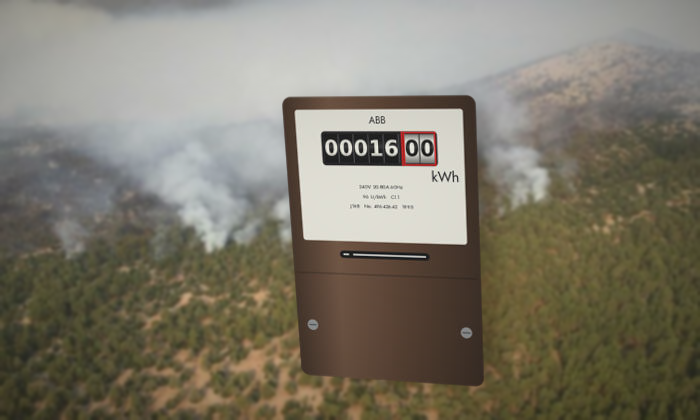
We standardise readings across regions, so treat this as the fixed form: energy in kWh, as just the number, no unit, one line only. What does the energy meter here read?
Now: 16.00
